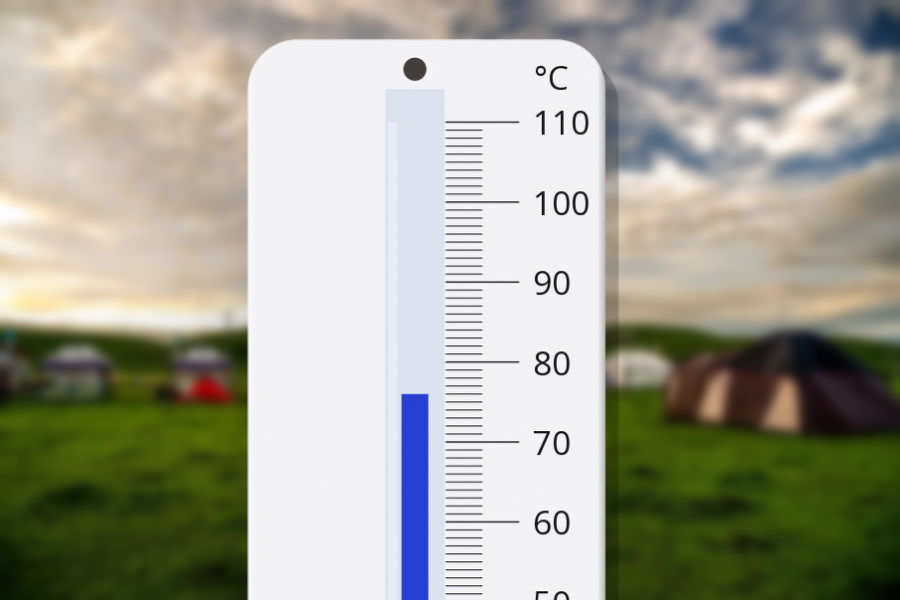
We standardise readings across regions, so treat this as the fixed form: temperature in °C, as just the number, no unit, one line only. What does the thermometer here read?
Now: 76
